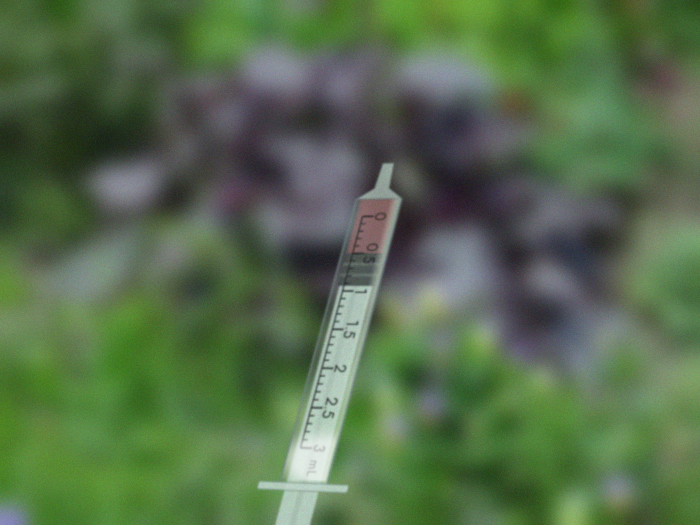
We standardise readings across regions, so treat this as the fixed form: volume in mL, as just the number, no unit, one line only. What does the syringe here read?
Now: 0.5
